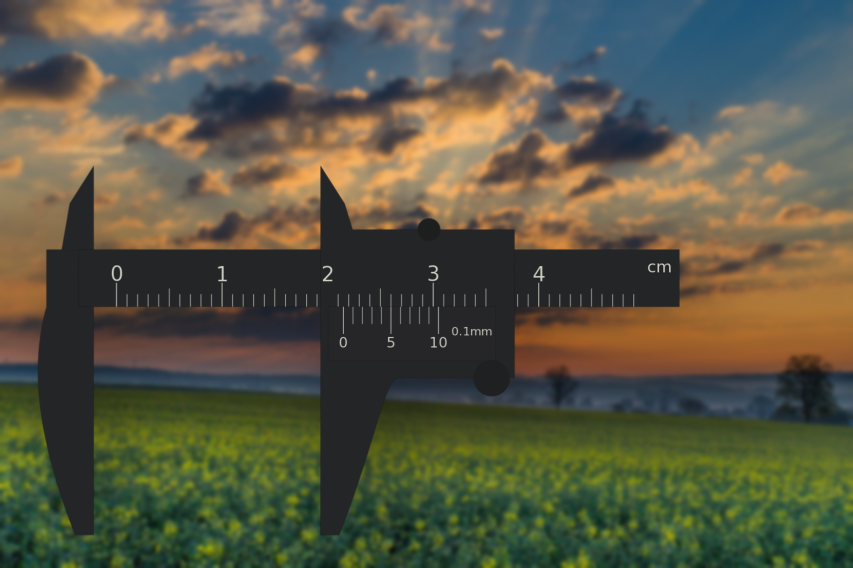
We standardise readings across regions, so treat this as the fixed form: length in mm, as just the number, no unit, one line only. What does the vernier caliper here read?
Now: 21.5
